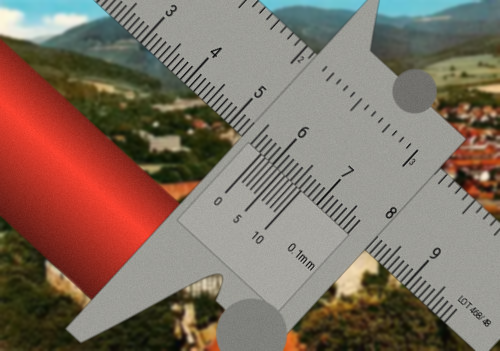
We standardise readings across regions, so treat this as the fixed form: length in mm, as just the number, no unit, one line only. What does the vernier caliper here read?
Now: 57.4
